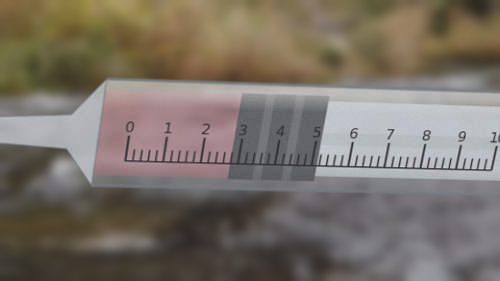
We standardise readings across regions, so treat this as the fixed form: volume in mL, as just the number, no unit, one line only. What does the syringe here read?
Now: 2.8
